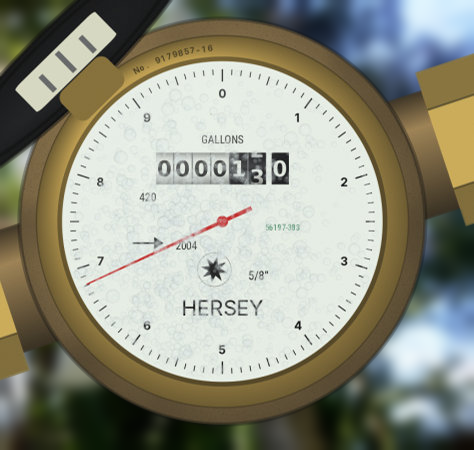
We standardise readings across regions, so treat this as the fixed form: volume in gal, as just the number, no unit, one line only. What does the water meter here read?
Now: 126.8
